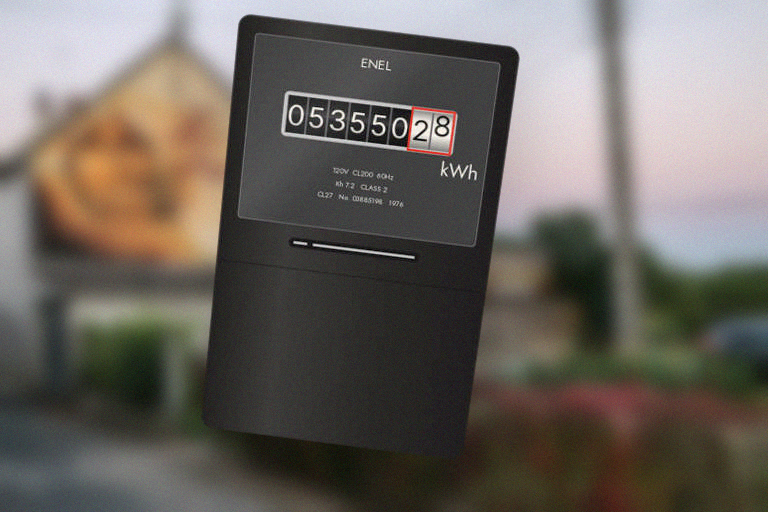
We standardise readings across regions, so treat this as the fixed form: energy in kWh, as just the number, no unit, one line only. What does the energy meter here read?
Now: 53550.28
